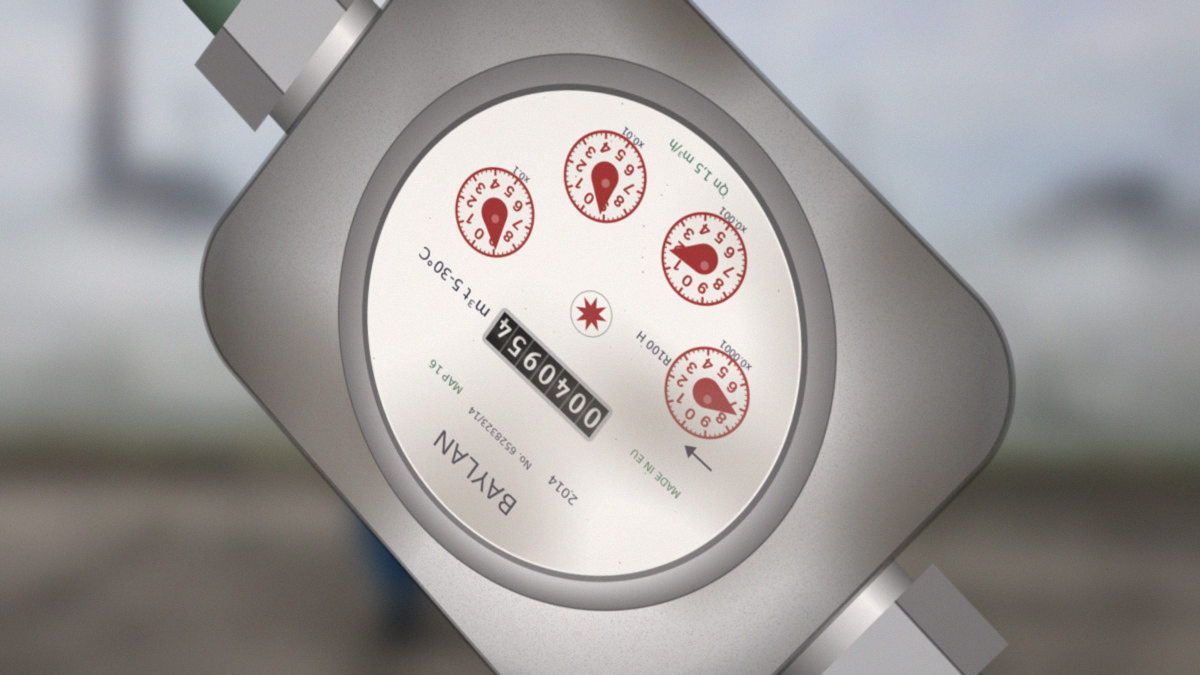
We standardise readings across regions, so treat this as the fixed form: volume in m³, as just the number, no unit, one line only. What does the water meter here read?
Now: 40953.8917
